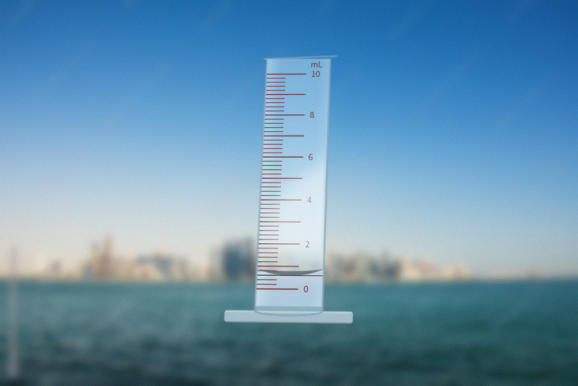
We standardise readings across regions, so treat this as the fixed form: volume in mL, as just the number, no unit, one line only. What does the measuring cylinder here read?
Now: 0.6
